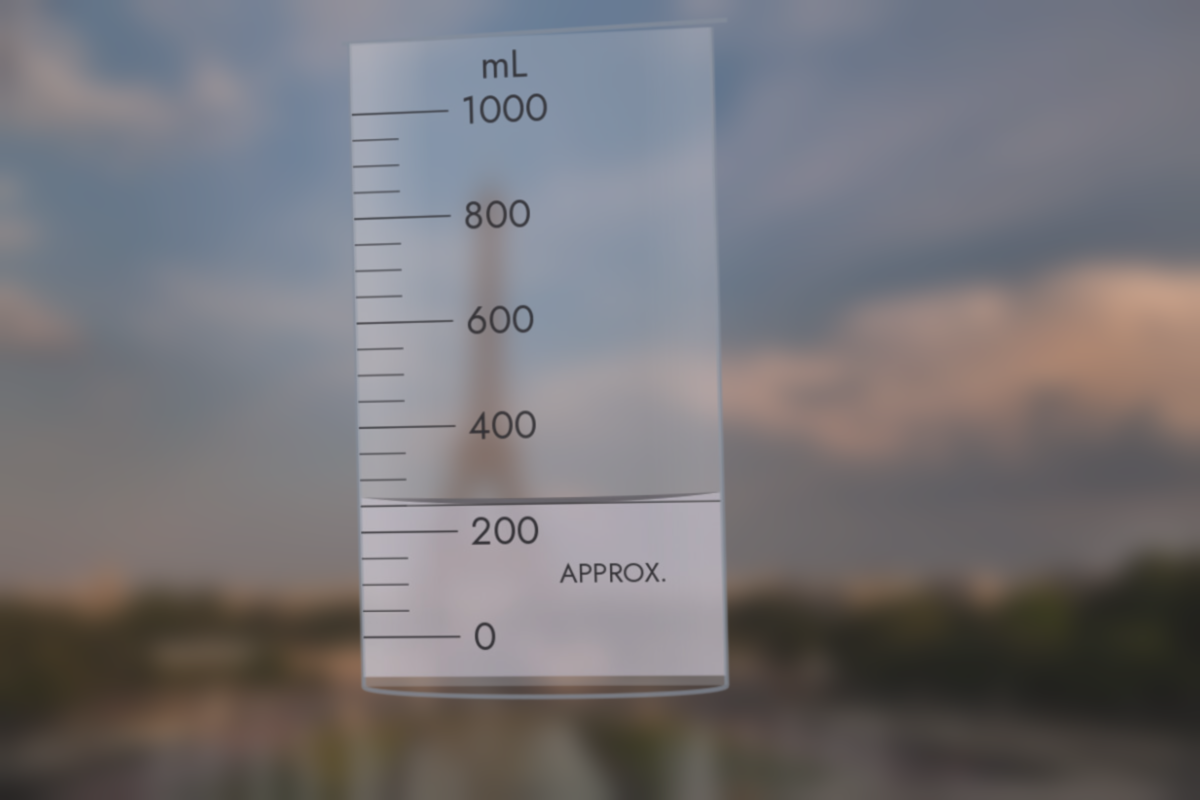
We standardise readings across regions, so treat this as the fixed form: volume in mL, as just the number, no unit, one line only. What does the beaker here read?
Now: 250
